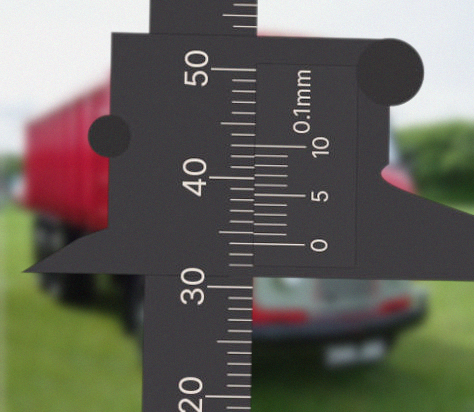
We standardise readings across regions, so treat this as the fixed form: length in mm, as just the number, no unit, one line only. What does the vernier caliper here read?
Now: 34.0
